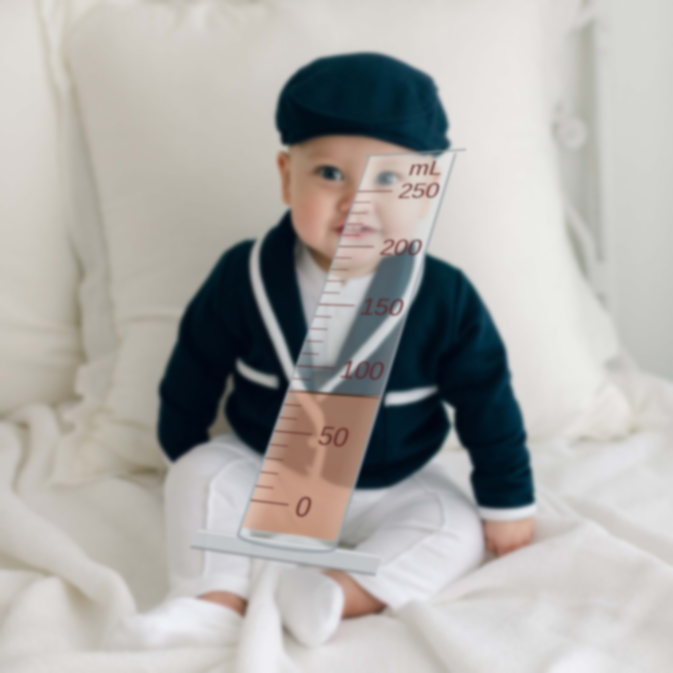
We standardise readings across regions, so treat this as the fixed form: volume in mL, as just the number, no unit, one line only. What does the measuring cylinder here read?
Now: 80
